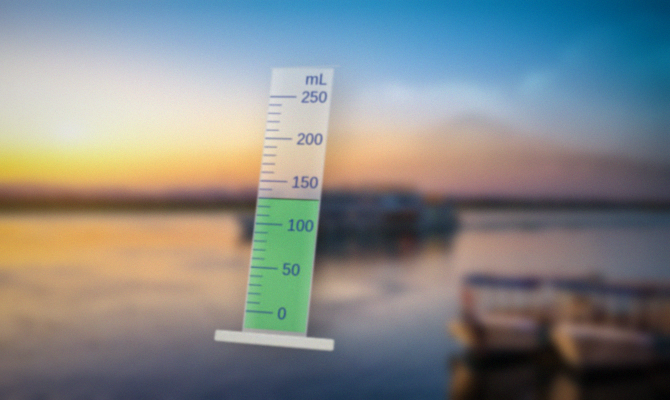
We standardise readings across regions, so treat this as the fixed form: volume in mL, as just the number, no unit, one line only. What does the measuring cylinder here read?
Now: 130
